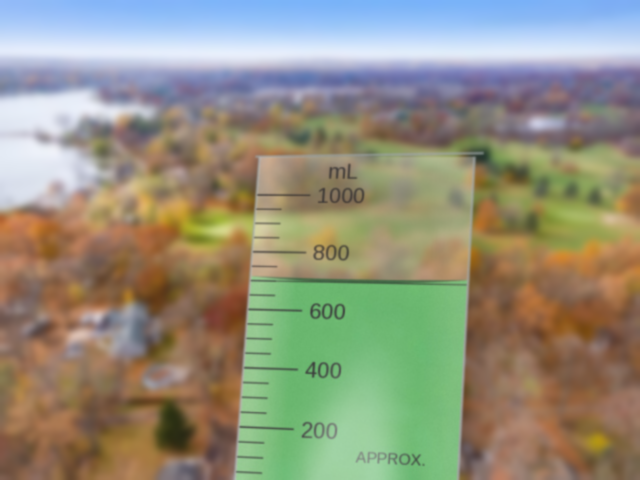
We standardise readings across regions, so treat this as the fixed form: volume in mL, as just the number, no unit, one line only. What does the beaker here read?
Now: 700
